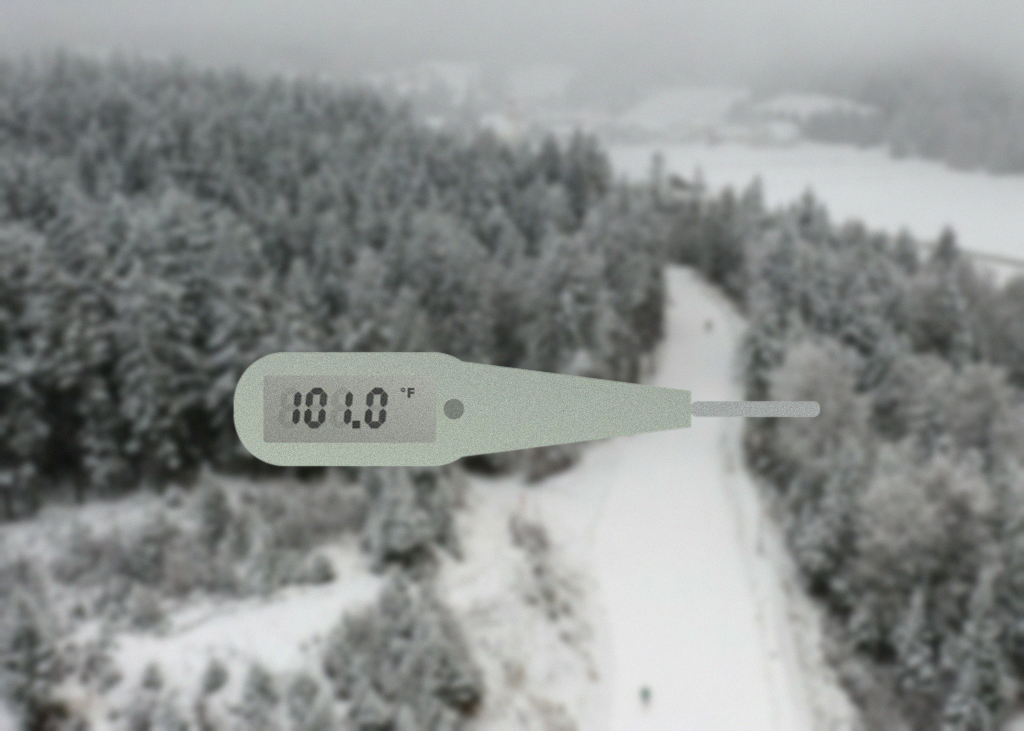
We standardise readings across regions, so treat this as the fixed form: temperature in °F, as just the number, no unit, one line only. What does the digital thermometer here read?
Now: 101.0
